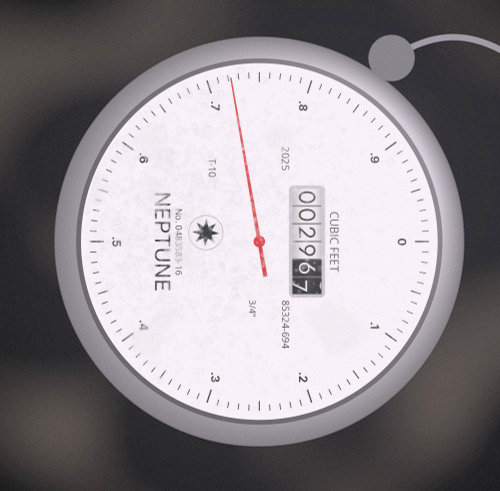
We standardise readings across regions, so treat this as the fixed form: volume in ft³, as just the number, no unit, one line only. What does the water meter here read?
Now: 2966.72
